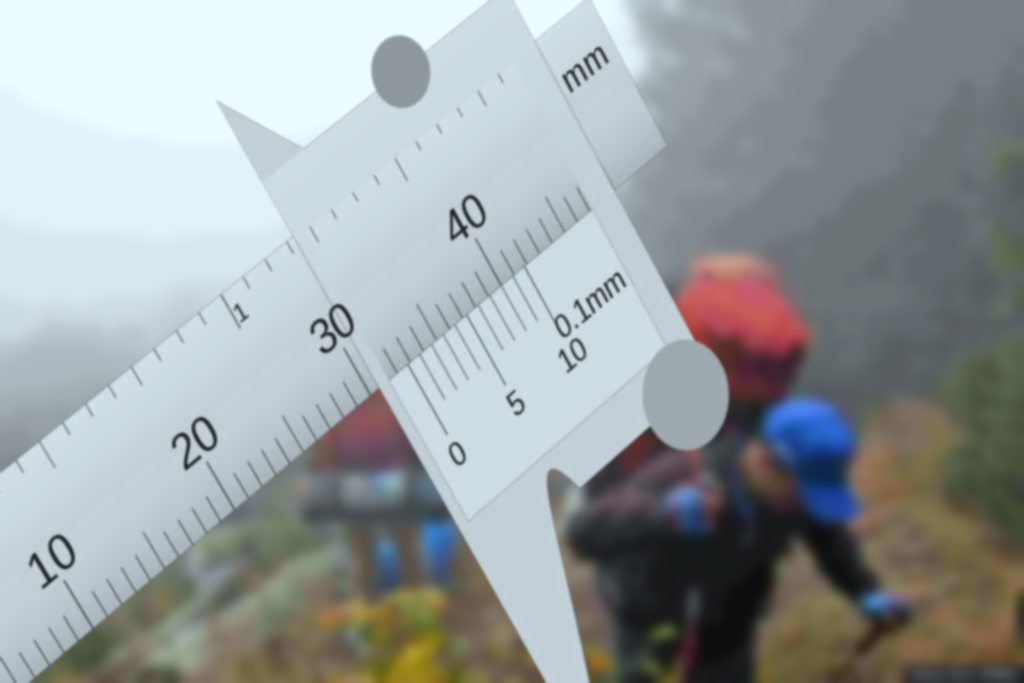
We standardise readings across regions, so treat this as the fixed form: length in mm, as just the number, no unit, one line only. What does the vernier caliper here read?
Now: 32.8
